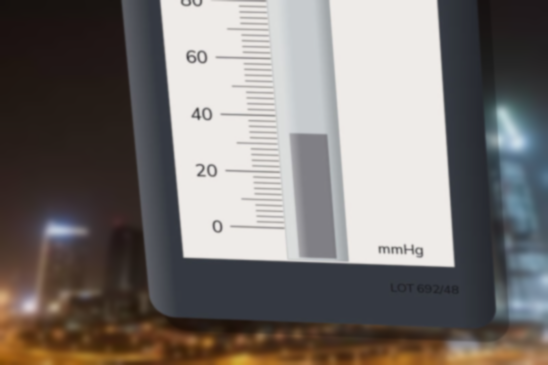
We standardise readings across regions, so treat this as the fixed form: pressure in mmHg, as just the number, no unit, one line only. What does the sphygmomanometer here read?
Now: 34
